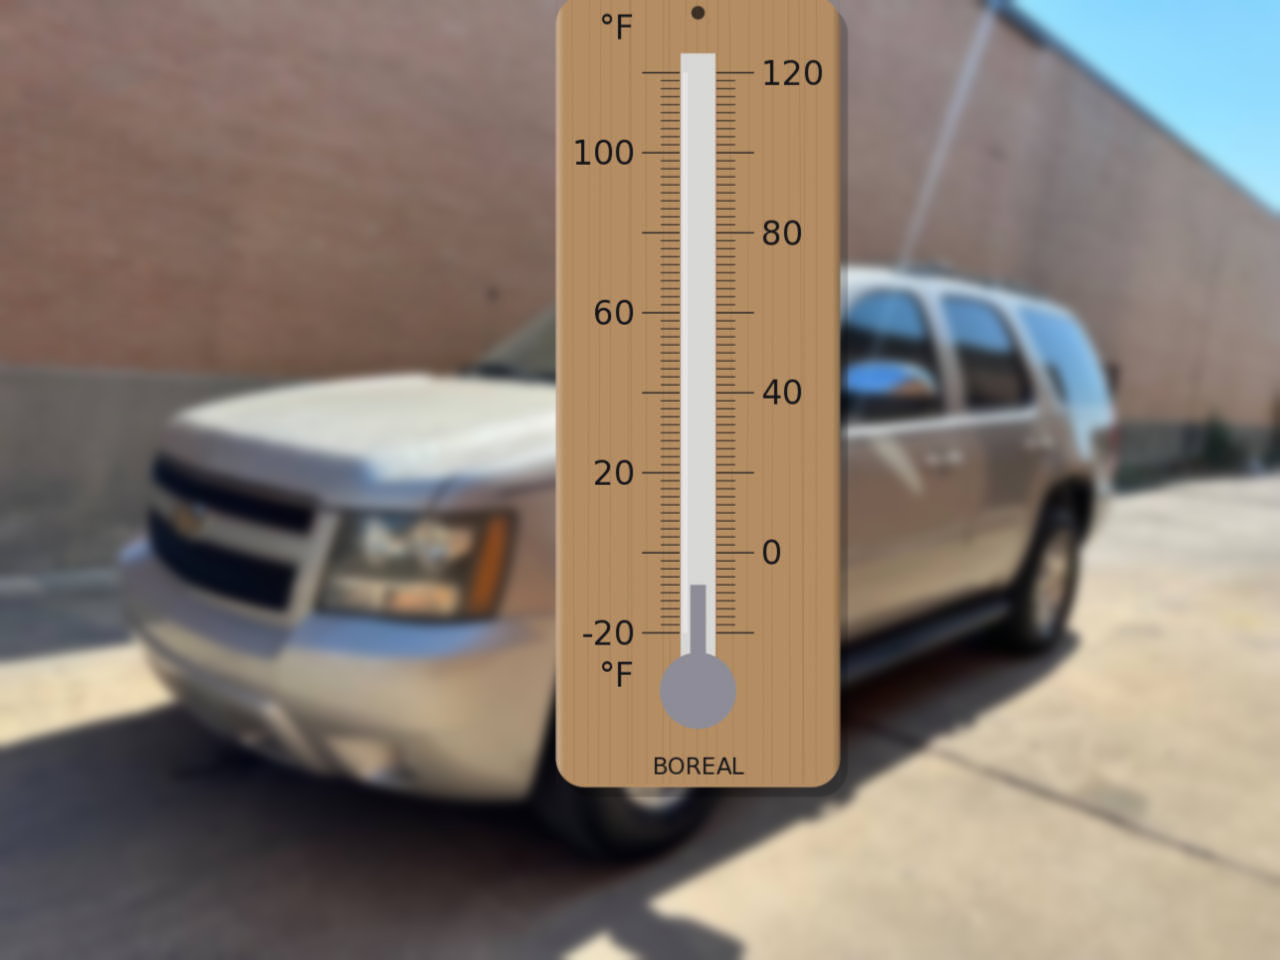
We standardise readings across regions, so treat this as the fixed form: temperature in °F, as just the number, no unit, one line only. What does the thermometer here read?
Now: -8
